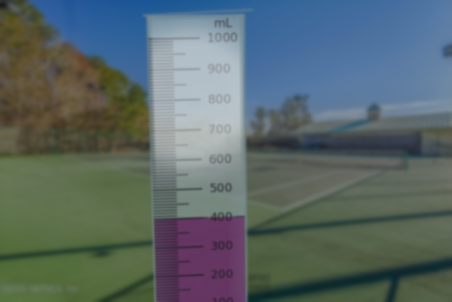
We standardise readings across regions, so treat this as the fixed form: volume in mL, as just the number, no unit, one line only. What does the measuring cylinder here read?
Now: 400
